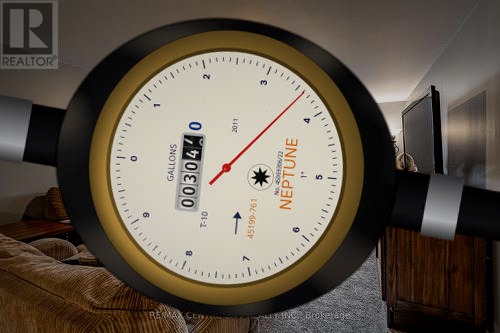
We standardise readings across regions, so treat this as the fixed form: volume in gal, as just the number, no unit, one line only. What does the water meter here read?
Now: 30473.6
